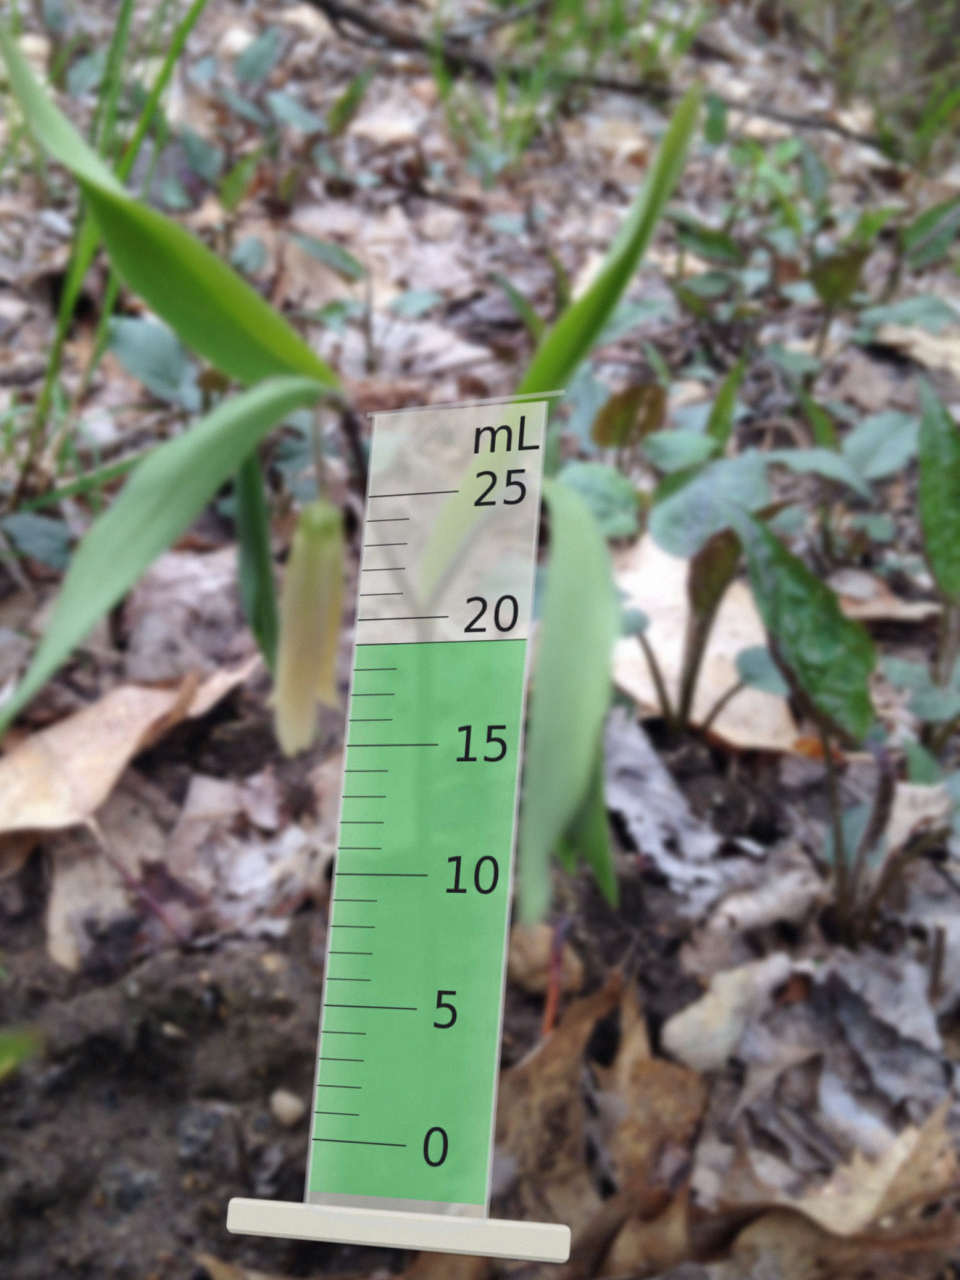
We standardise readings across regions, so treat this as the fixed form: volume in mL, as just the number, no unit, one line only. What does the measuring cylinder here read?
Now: 19
